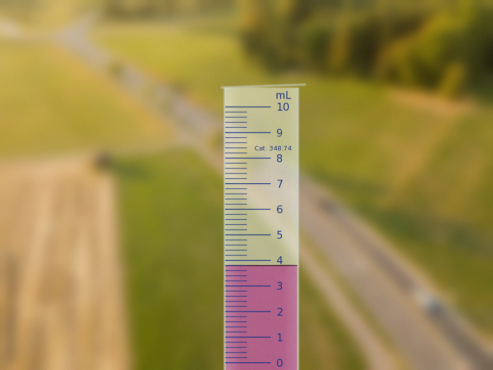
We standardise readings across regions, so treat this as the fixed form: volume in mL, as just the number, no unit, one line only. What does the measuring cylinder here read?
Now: 3.8
